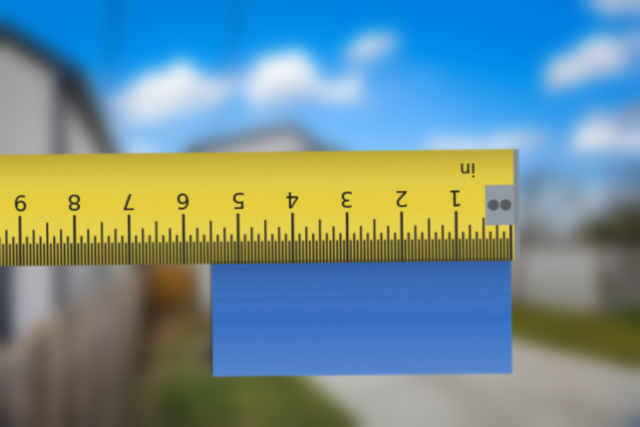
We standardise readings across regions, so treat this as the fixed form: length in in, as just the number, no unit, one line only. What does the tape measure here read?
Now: 5.5
